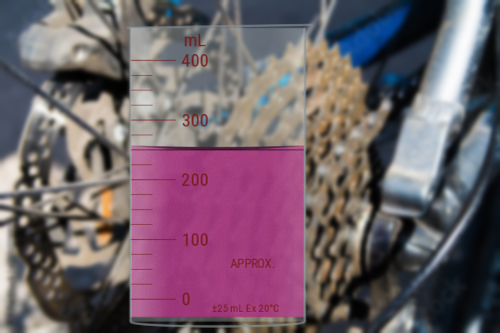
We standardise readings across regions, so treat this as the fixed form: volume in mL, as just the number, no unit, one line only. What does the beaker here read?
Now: 250
